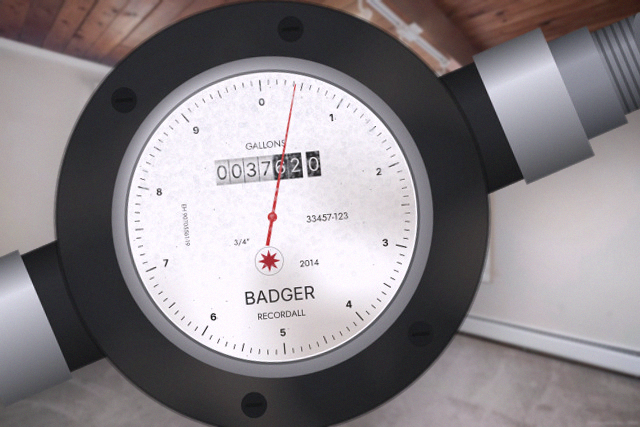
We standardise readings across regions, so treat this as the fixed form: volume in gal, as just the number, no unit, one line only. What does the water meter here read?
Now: 37620.4
